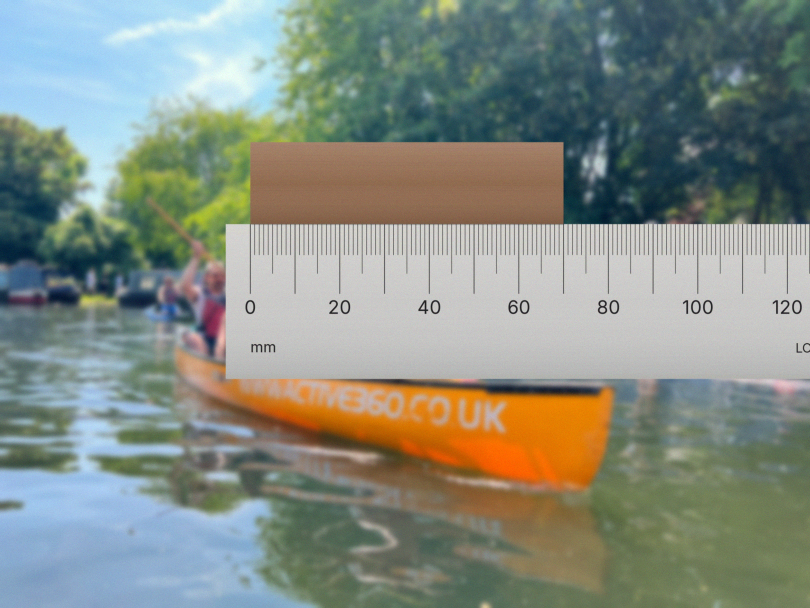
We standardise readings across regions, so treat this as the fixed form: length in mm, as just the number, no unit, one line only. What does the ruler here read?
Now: 70
